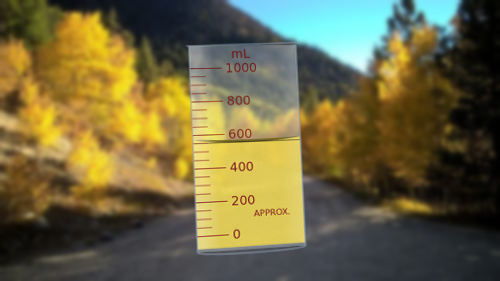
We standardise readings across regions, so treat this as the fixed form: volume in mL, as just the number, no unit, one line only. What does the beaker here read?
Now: 550
